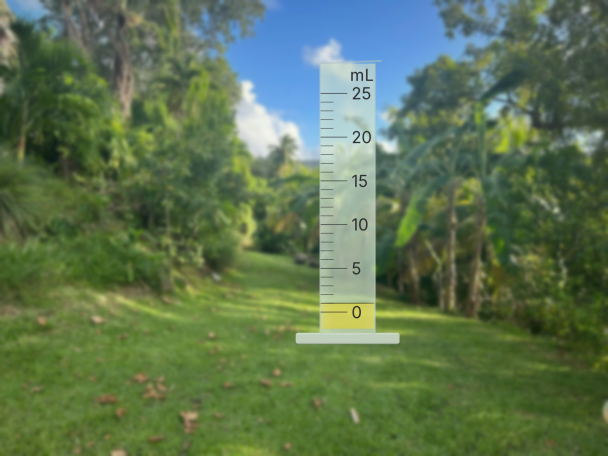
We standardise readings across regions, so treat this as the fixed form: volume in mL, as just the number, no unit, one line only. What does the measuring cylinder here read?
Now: 1
